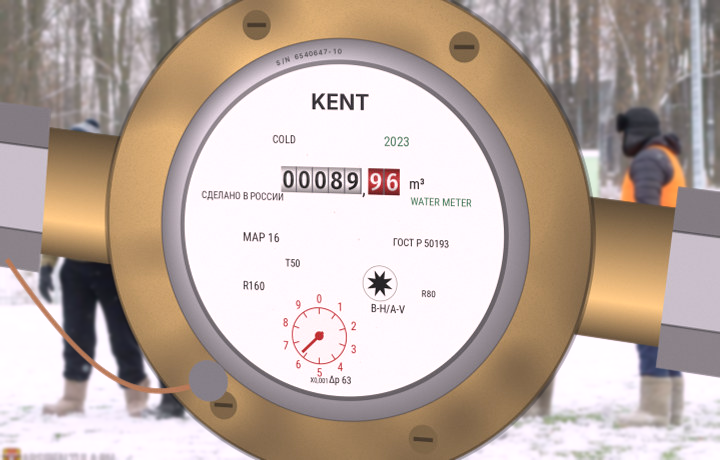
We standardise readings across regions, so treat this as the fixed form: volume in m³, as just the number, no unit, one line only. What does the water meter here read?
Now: 89.966
